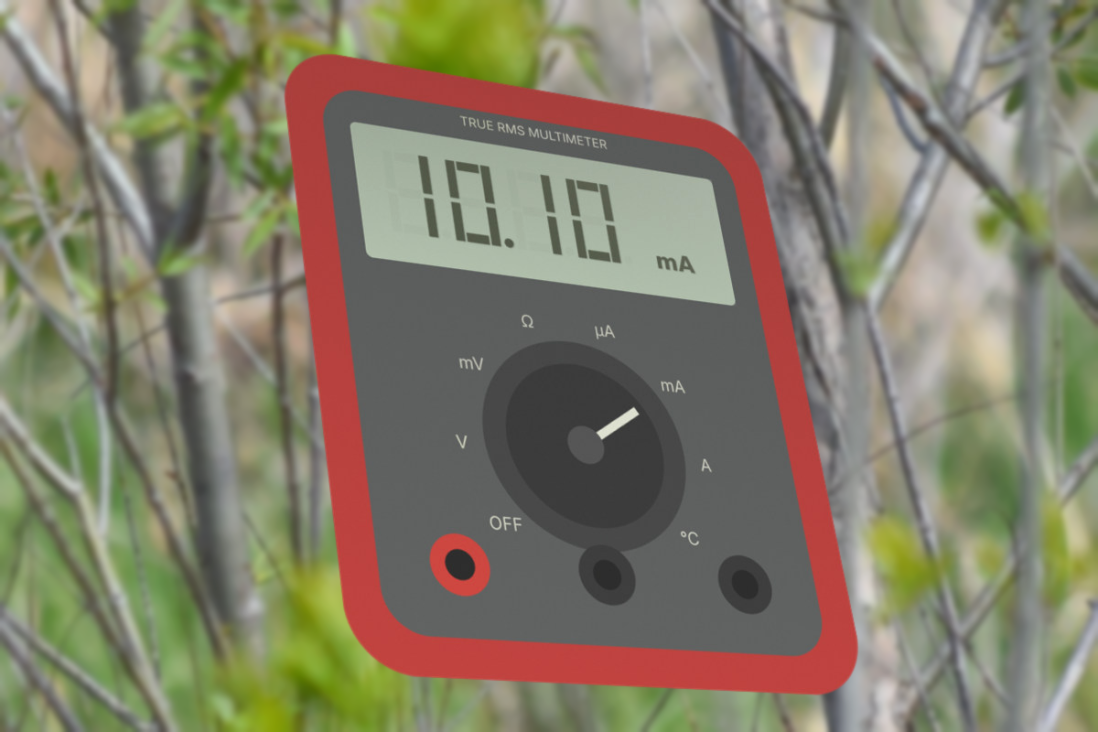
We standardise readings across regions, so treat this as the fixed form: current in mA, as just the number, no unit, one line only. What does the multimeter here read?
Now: 10.10
